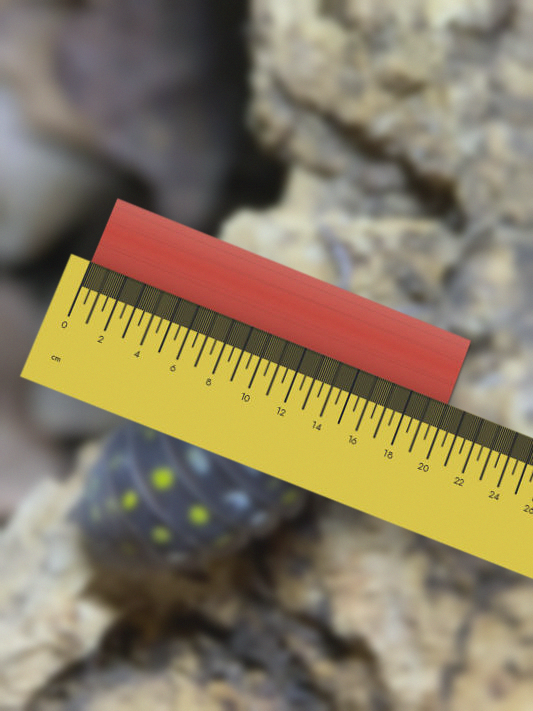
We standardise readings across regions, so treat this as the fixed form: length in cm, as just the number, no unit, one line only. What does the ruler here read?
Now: 20
